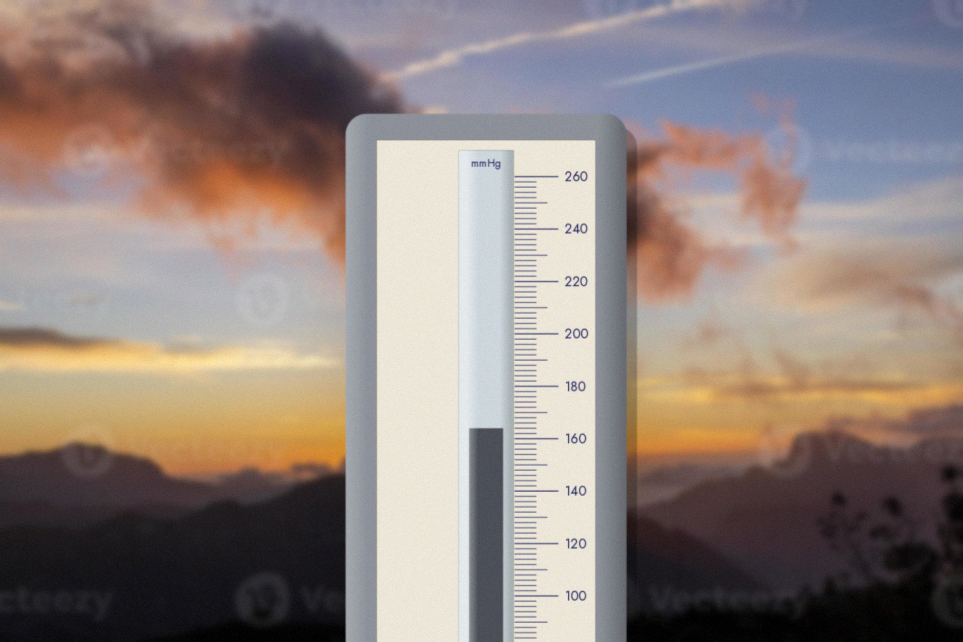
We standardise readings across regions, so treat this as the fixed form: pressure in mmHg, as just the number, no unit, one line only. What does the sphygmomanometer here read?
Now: 164
